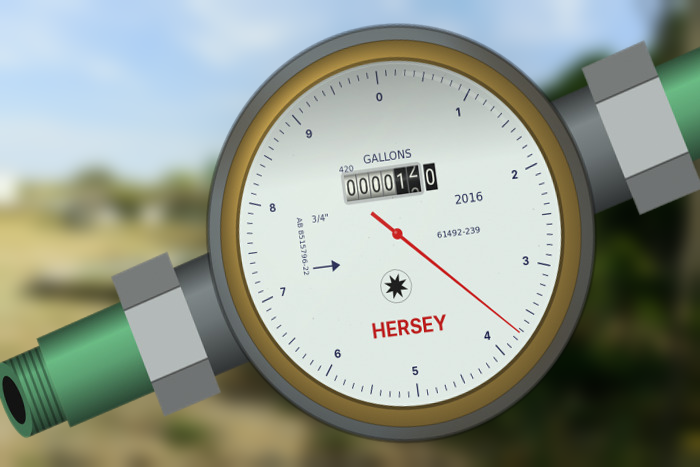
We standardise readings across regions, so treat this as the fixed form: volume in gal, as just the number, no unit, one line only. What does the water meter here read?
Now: 123.7
